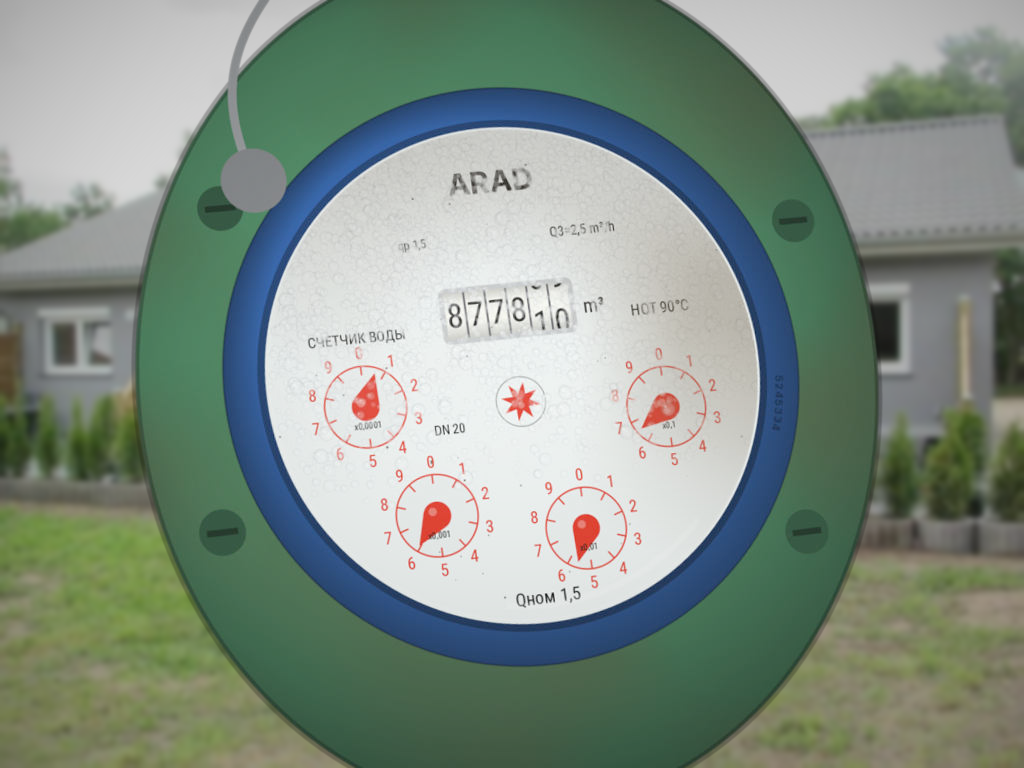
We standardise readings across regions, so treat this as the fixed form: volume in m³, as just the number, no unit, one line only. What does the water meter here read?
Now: 877809.6560
